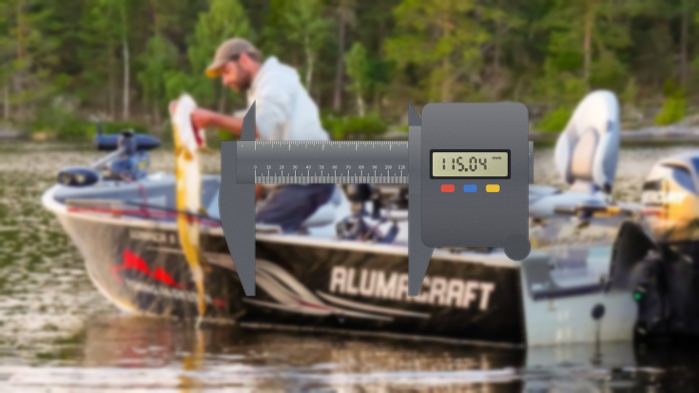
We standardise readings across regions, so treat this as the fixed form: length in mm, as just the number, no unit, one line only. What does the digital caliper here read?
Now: 115.04
